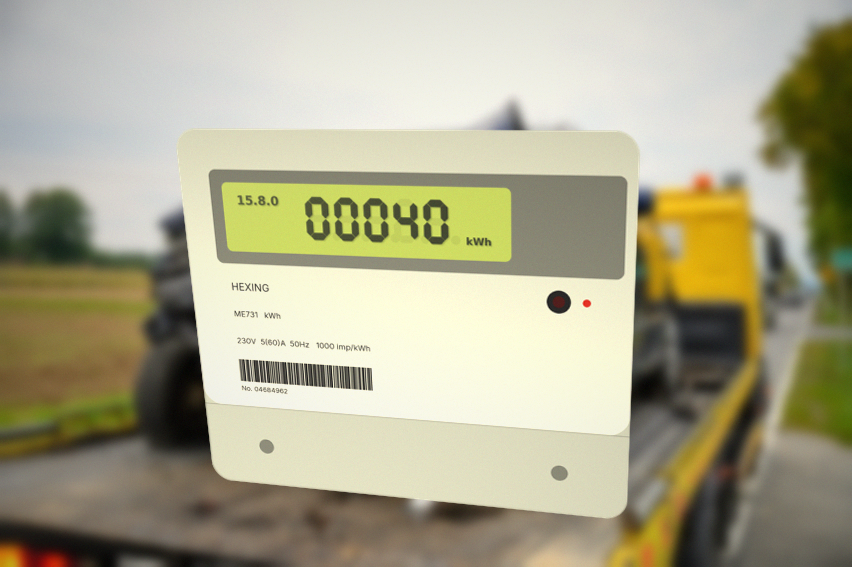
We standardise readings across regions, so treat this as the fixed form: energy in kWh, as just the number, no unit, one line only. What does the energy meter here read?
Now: 40
